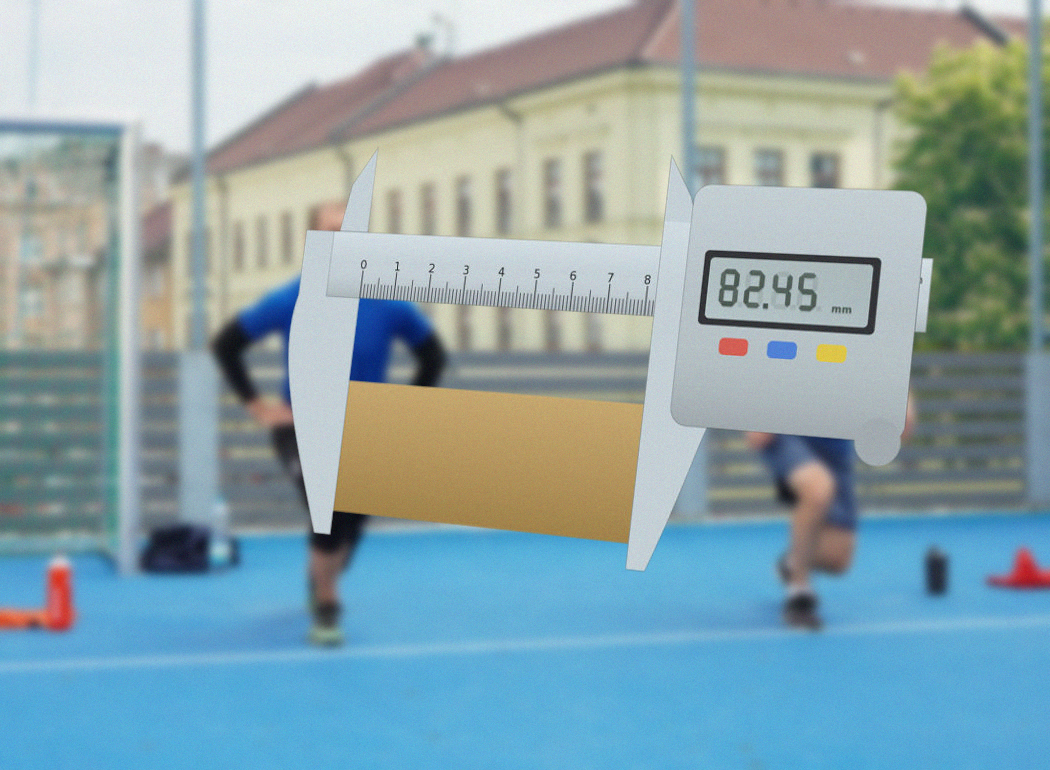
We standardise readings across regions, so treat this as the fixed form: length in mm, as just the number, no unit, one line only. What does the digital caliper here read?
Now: 82.45
